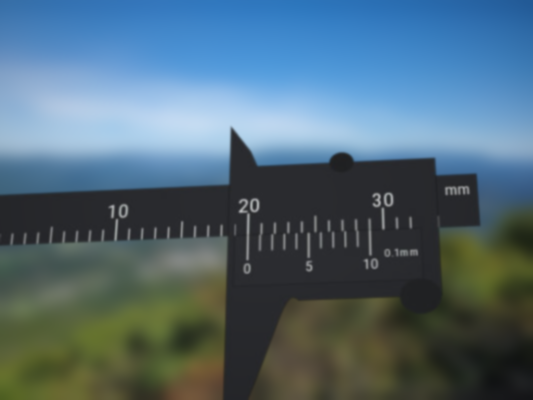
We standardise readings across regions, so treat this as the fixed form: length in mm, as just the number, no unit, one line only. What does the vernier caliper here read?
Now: 20.0
